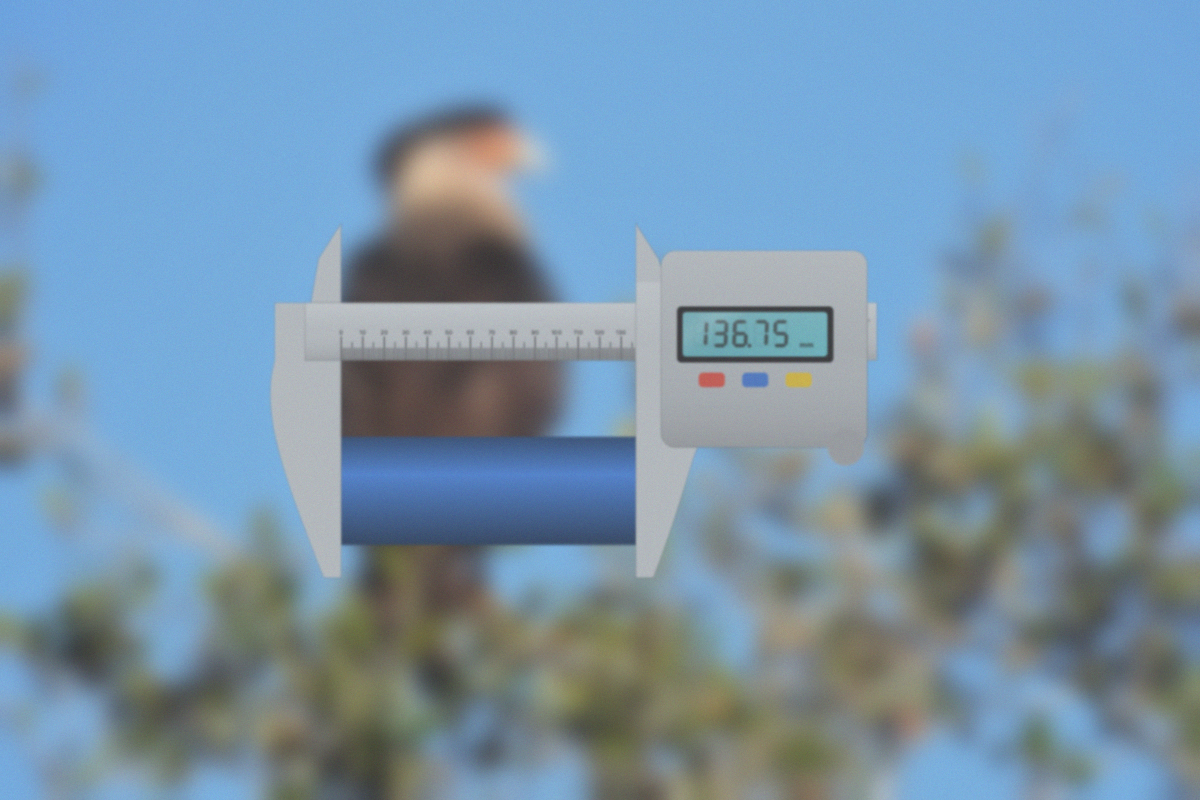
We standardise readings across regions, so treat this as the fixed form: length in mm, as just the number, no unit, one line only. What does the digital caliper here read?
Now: 136.75
